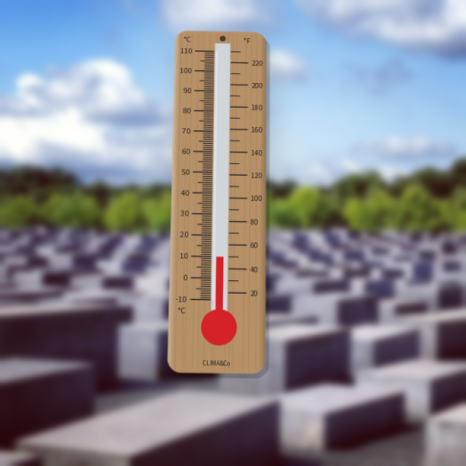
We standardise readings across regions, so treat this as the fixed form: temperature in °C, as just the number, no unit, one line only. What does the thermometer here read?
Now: 10
